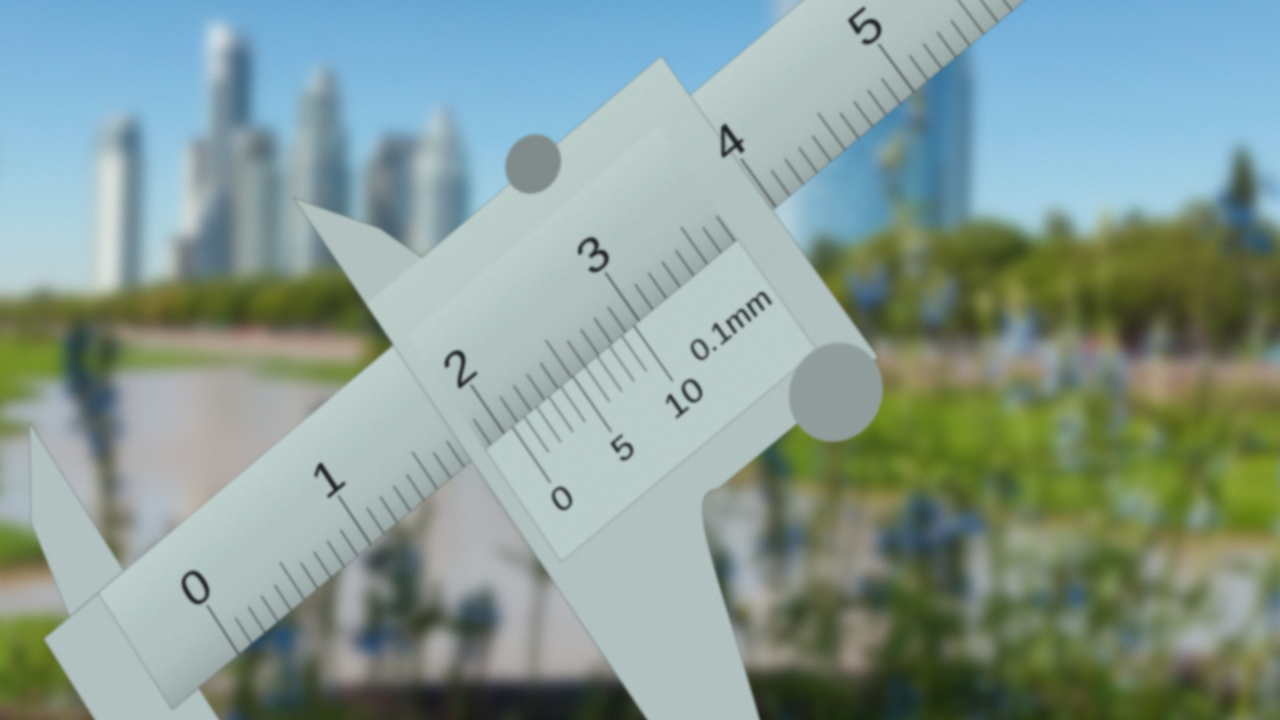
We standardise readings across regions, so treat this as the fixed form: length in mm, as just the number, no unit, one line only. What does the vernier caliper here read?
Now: 20.6
